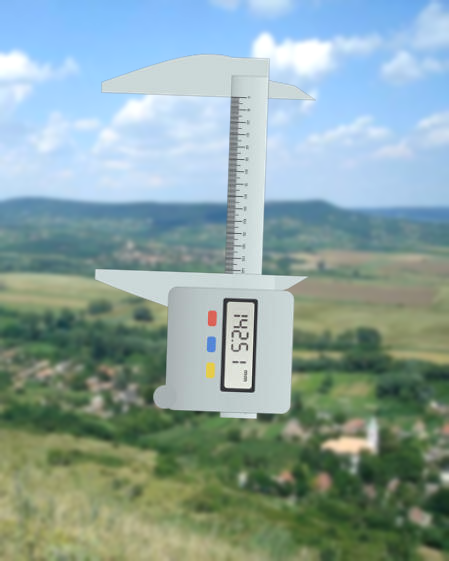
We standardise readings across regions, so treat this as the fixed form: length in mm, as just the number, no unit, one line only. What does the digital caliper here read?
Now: 142.51
